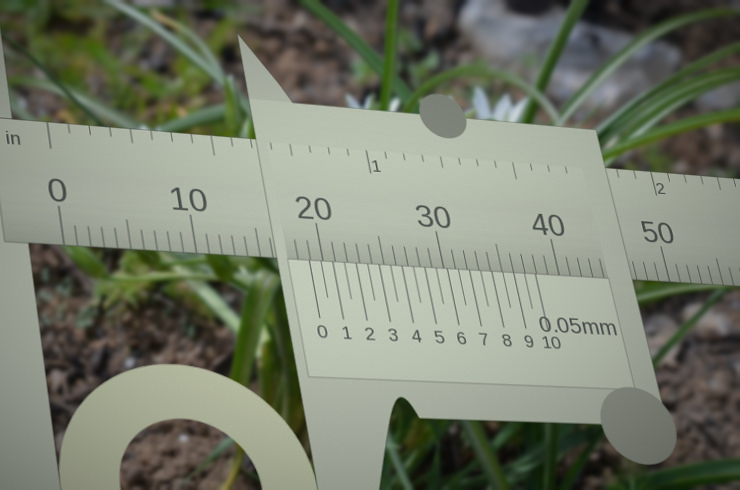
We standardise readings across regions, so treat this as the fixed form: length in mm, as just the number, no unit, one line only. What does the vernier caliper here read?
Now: 18.9
